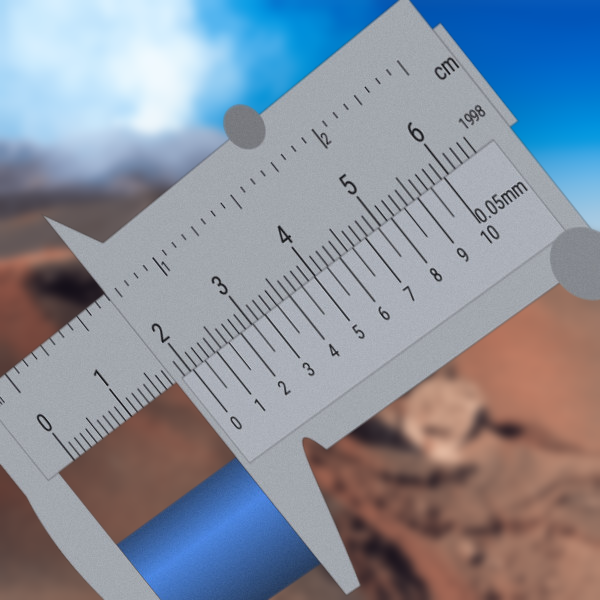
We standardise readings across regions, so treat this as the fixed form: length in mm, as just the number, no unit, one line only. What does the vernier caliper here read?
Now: 20.4
